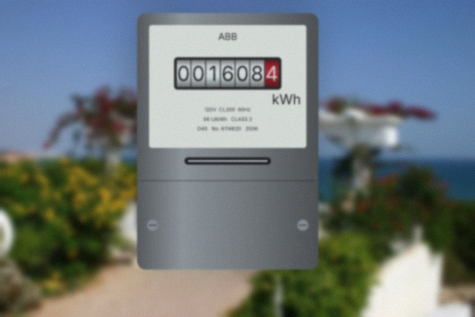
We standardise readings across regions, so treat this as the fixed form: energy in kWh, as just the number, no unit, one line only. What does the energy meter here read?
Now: 1608.4
